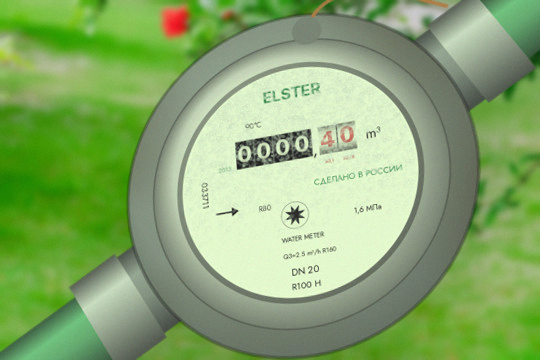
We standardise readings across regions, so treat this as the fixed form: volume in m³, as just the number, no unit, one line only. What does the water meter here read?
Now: 0.40
